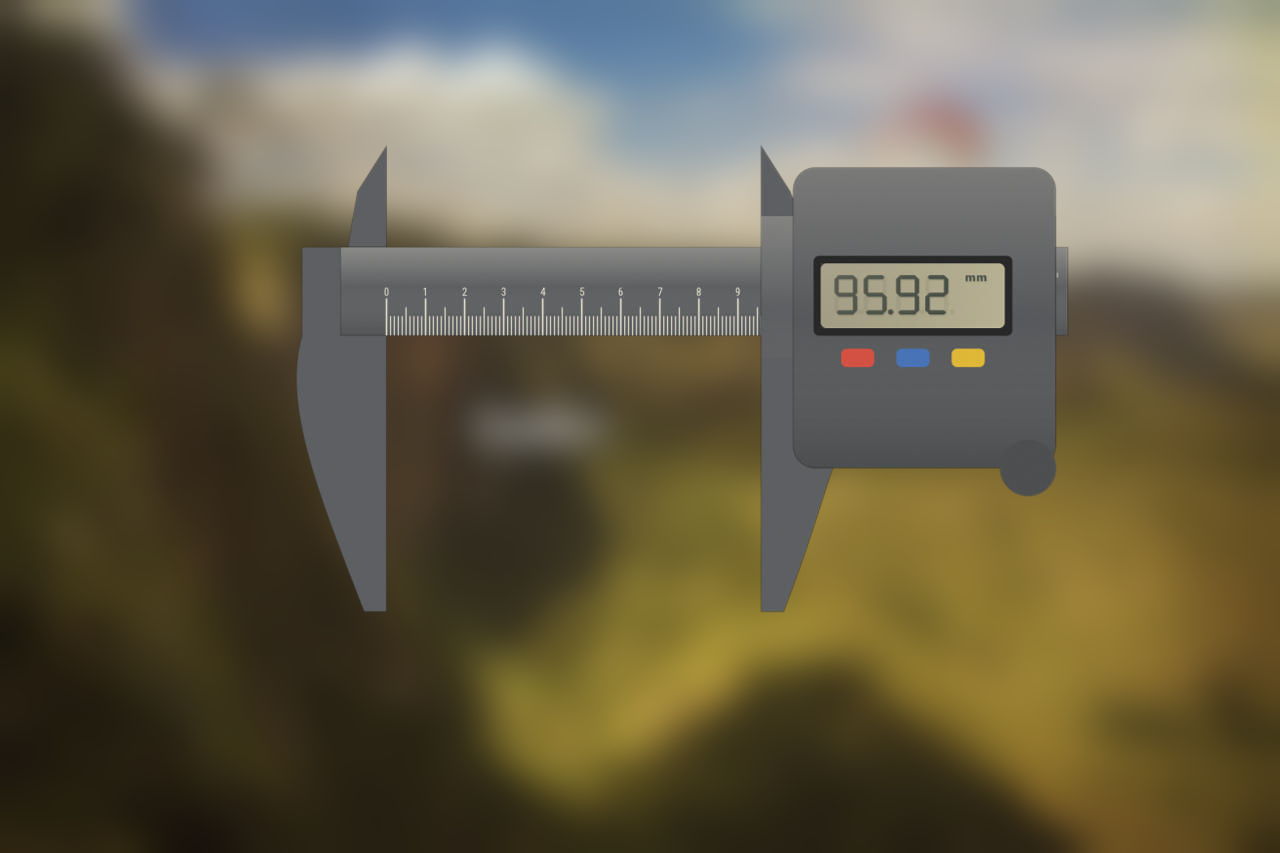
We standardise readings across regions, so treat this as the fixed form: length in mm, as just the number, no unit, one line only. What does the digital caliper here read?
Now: 95.92
